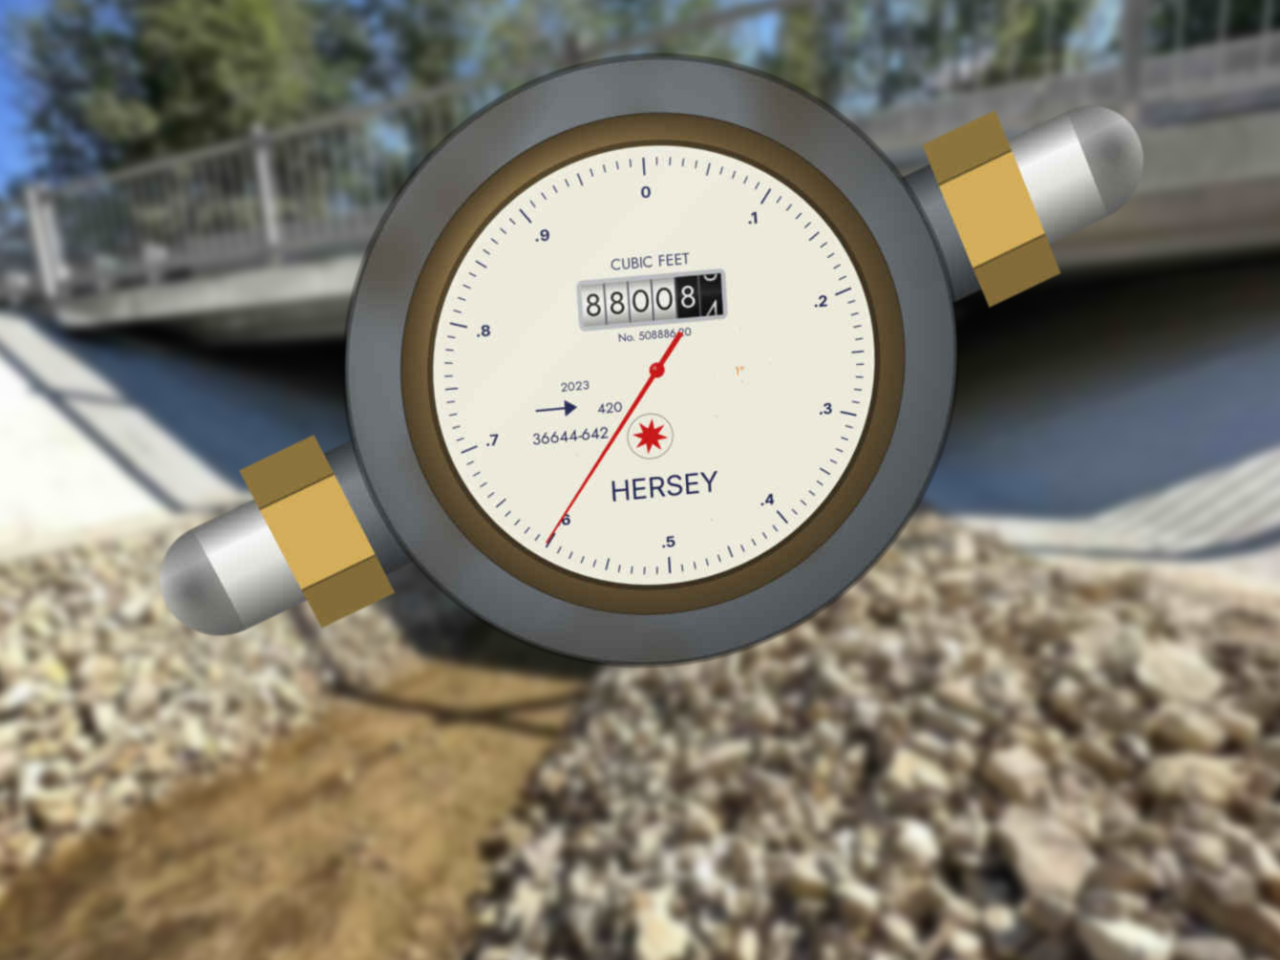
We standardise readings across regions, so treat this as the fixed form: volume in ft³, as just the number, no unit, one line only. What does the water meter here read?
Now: 880083.60
